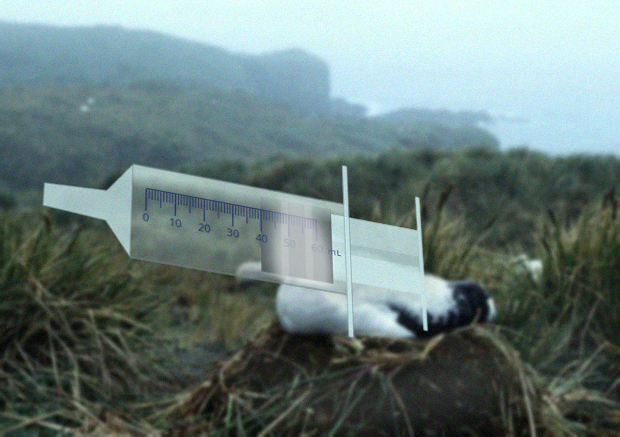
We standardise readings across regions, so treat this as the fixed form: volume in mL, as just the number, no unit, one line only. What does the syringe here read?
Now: 40
